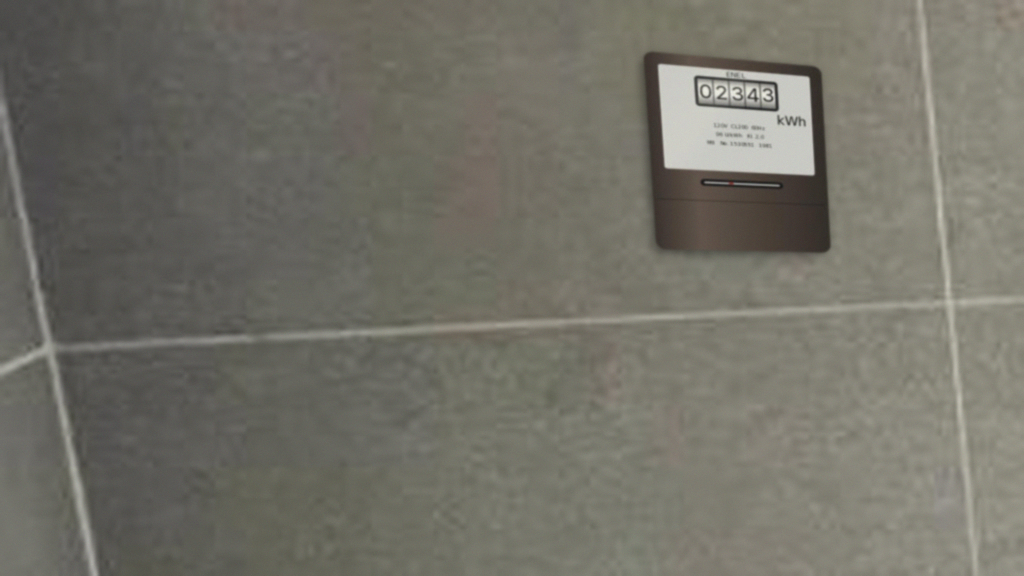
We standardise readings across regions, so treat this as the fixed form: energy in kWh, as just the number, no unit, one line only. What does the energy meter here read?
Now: 2343
